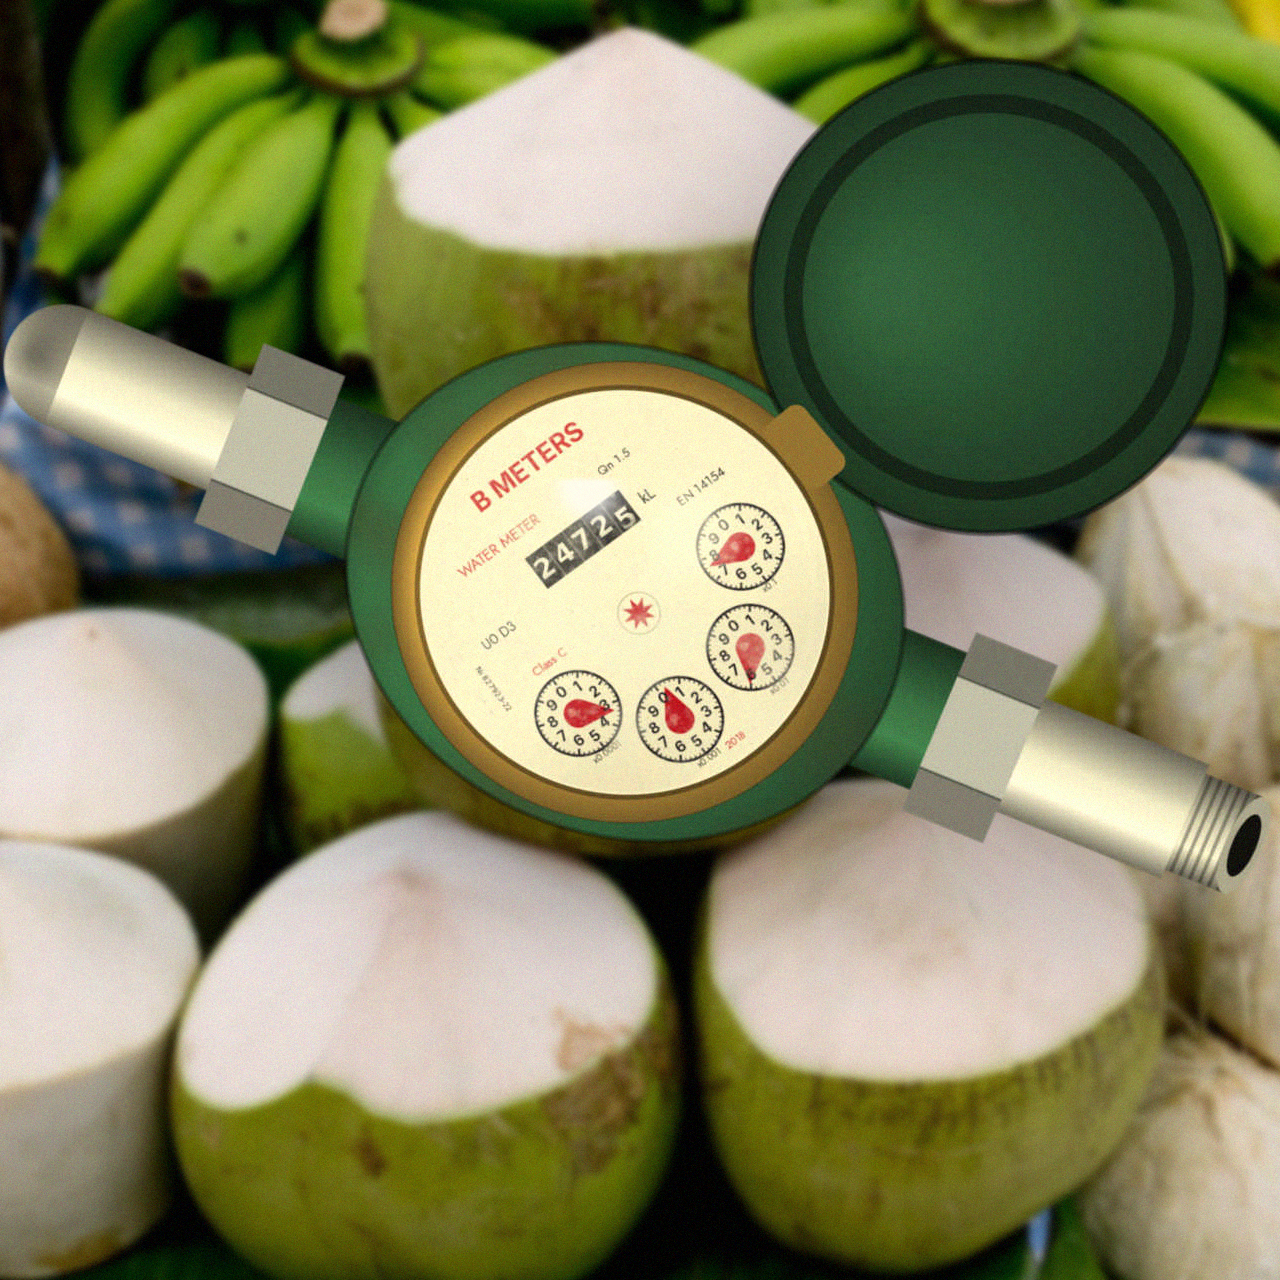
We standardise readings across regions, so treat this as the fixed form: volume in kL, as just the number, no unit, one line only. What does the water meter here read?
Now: 24724.7603
